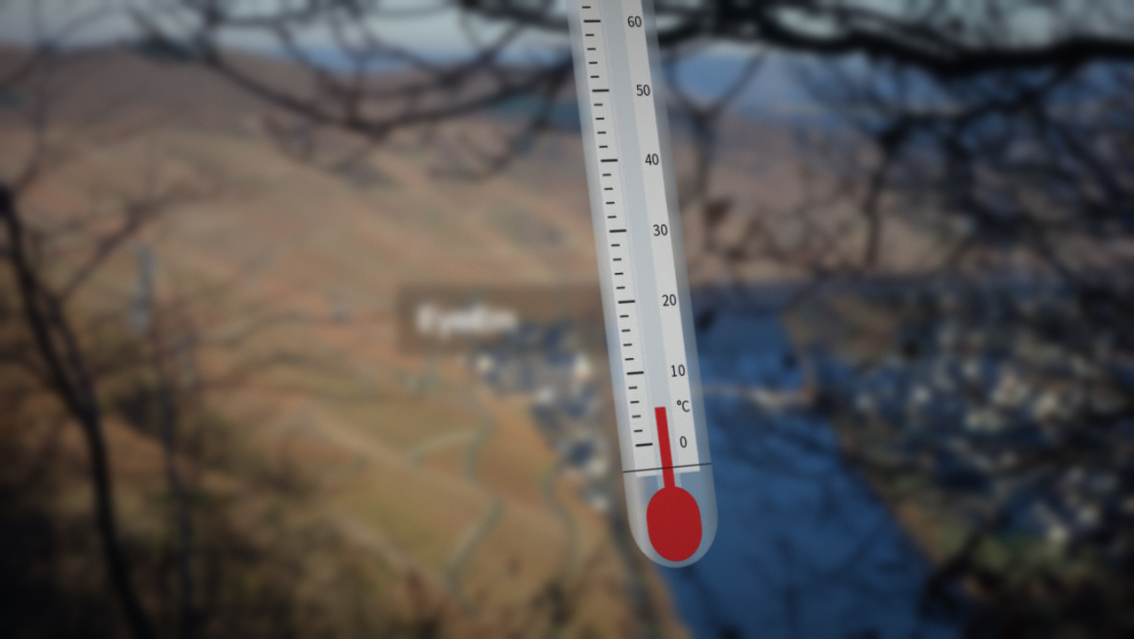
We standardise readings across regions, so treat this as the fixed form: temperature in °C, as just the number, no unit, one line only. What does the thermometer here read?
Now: 5
